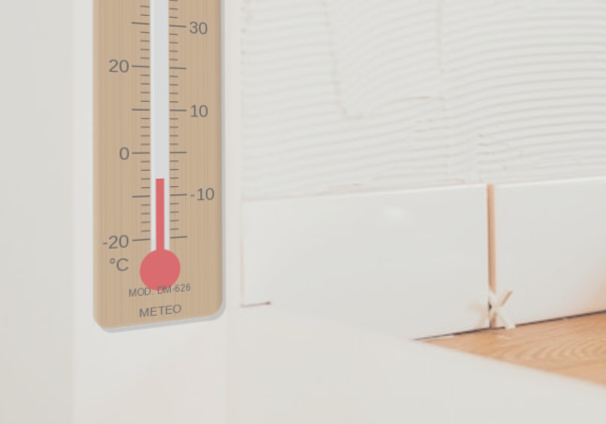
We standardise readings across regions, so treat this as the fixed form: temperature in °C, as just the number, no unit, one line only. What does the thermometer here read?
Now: -6
